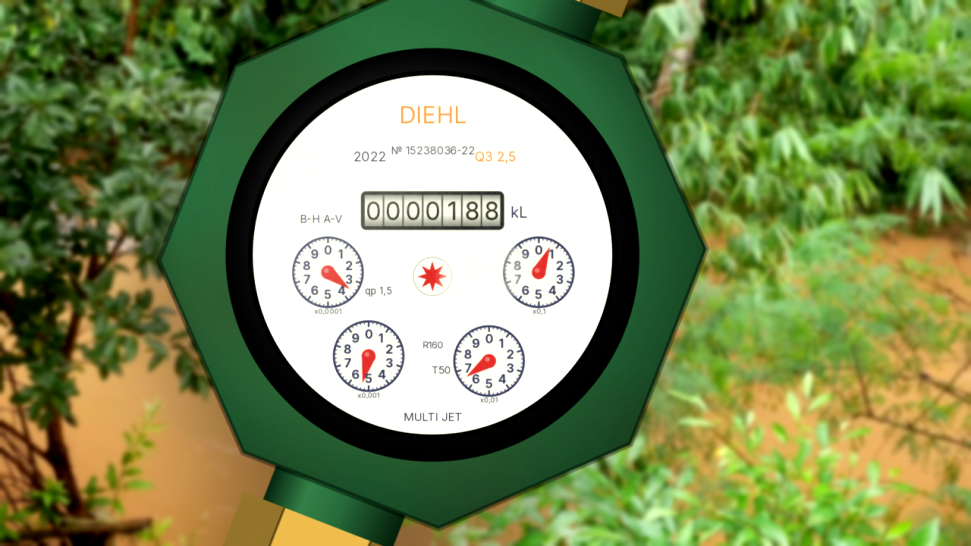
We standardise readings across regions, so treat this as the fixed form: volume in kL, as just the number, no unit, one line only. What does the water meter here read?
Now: 188.0653
